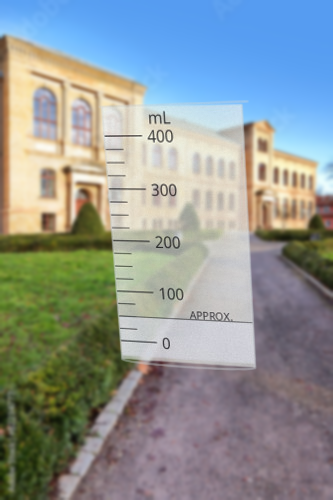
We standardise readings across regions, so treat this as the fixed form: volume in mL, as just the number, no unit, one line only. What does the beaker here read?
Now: 50
